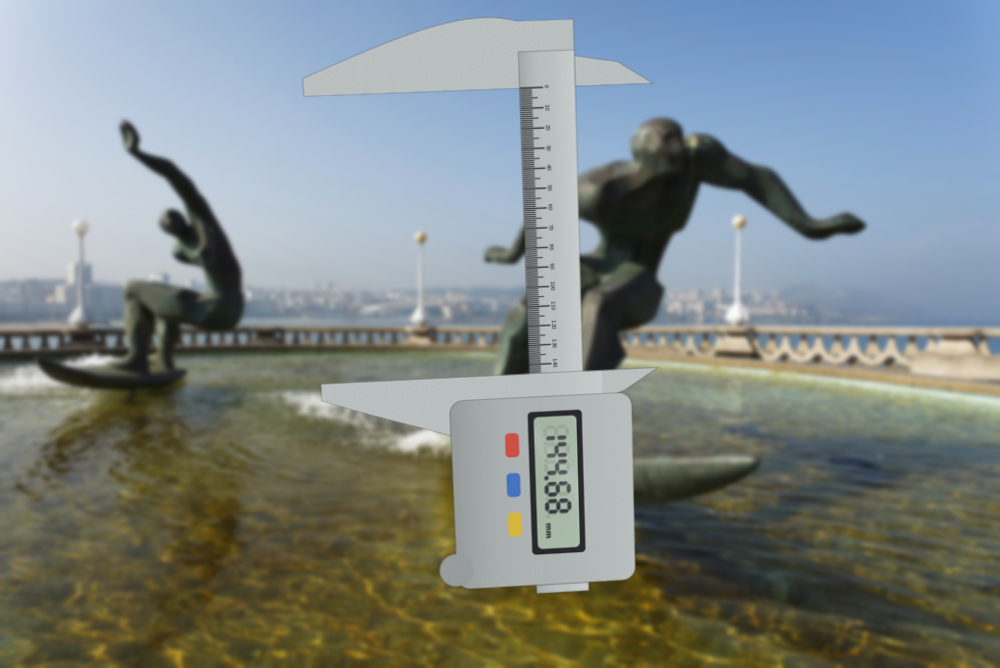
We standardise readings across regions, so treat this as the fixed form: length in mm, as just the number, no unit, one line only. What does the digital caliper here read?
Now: 144.68
